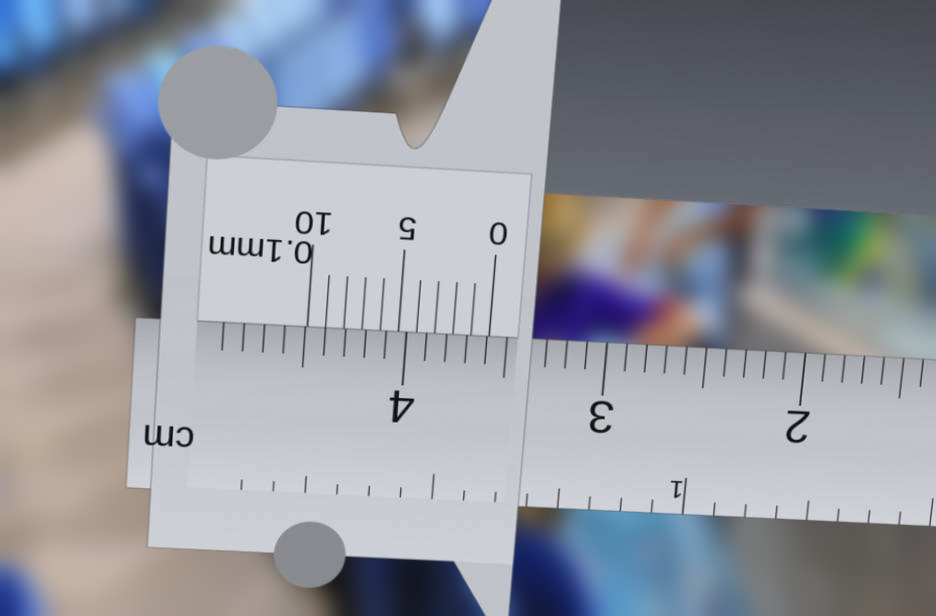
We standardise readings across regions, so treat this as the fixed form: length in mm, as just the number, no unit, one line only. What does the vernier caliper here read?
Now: 35.9
